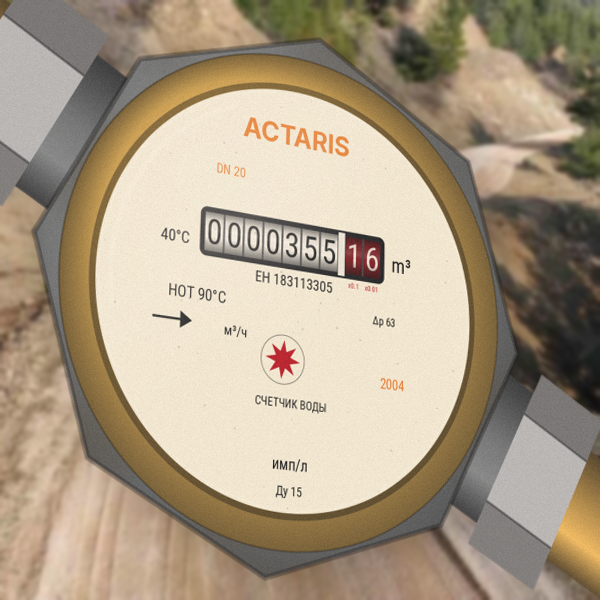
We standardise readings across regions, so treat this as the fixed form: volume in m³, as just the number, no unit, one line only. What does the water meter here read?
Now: 355.16
